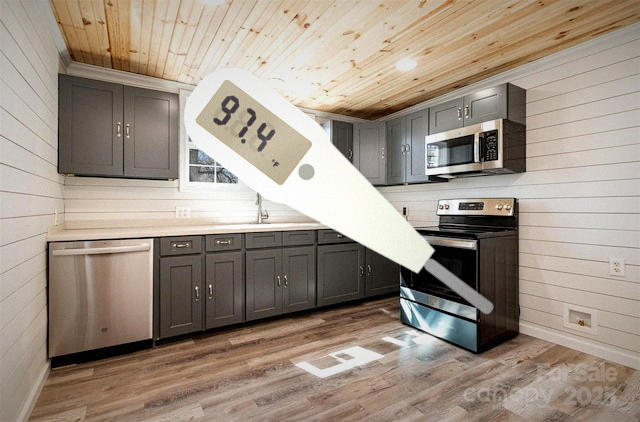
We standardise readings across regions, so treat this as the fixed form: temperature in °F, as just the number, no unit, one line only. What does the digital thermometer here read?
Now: 97.4
